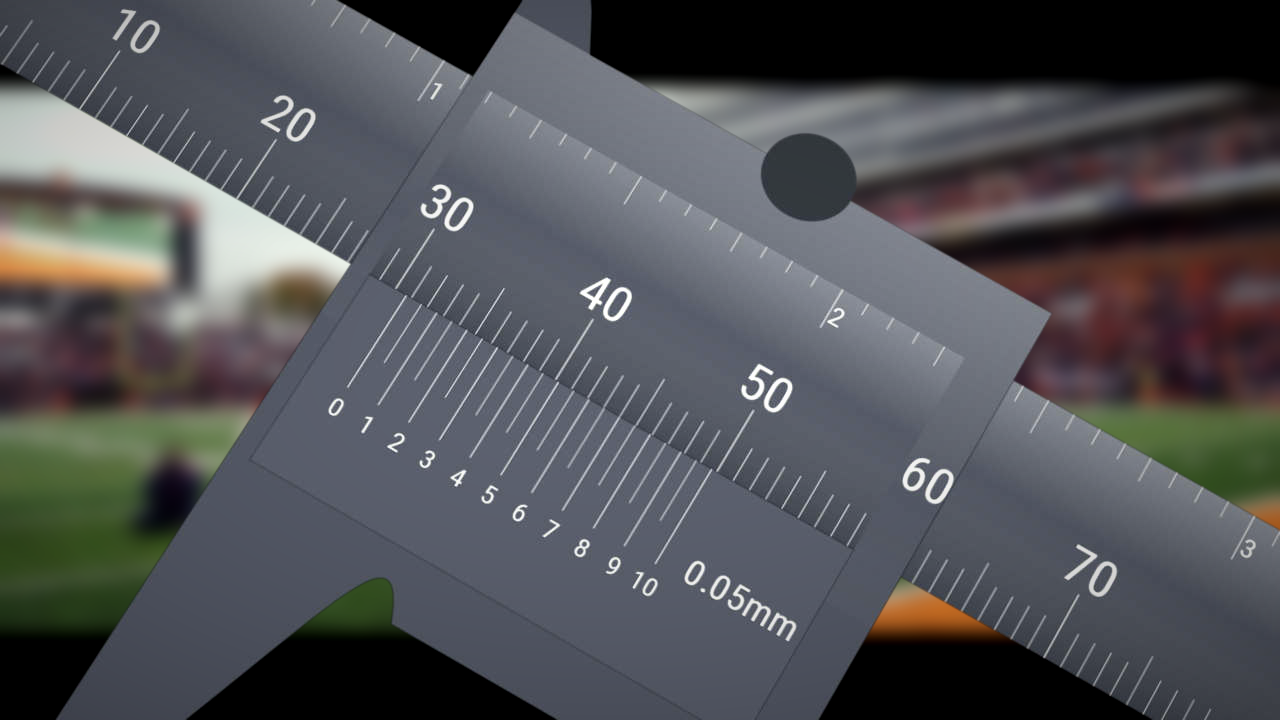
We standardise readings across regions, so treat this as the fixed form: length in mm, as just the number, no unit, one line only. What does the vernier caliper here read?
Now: 30.7
